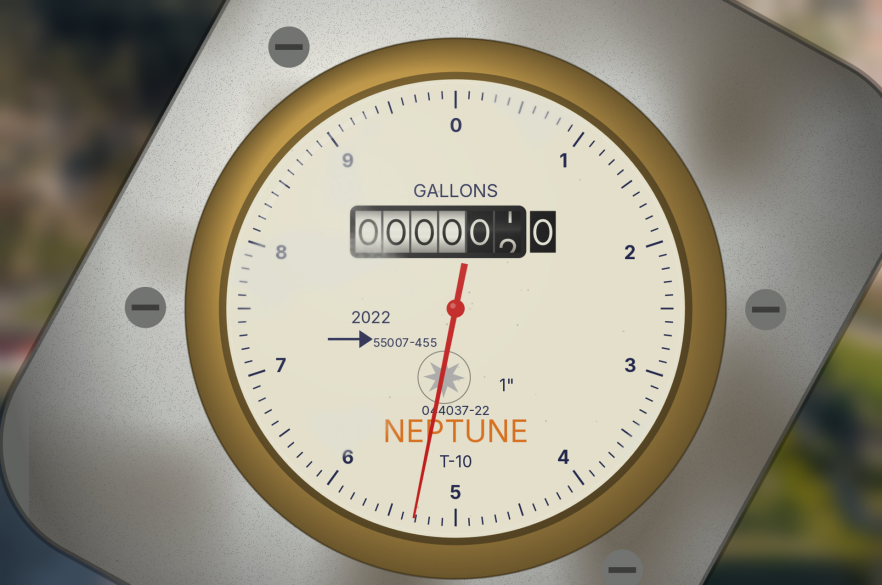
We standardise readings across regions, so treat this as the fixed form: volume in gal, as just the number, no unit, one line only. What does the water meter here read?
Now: 15.3
